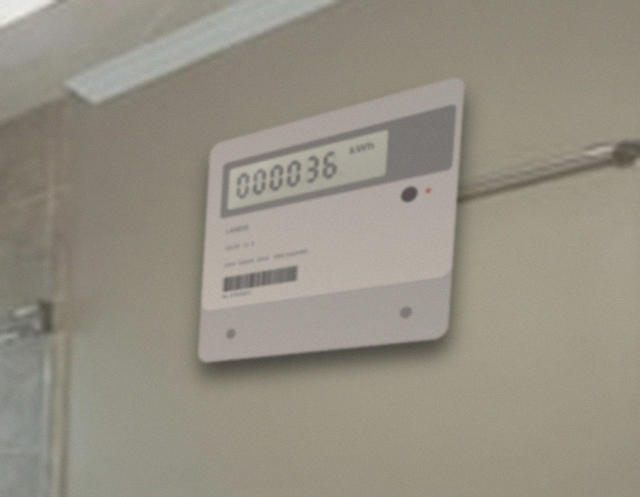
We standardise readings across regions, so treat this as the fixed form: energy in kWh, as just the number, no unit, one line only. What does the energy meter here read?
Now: 36
